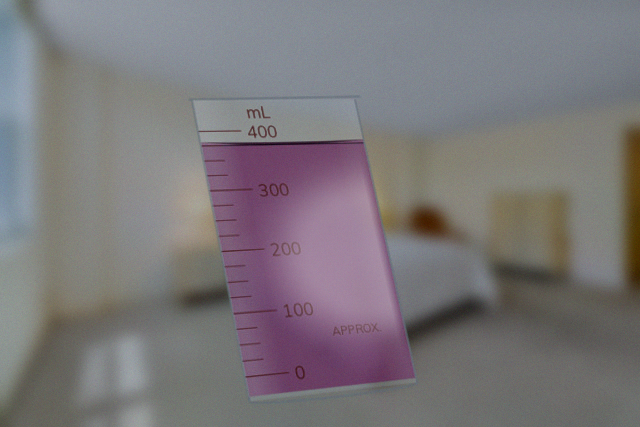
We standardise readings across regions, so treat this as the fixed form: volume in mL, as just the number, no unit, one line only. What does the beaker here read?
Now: 375
